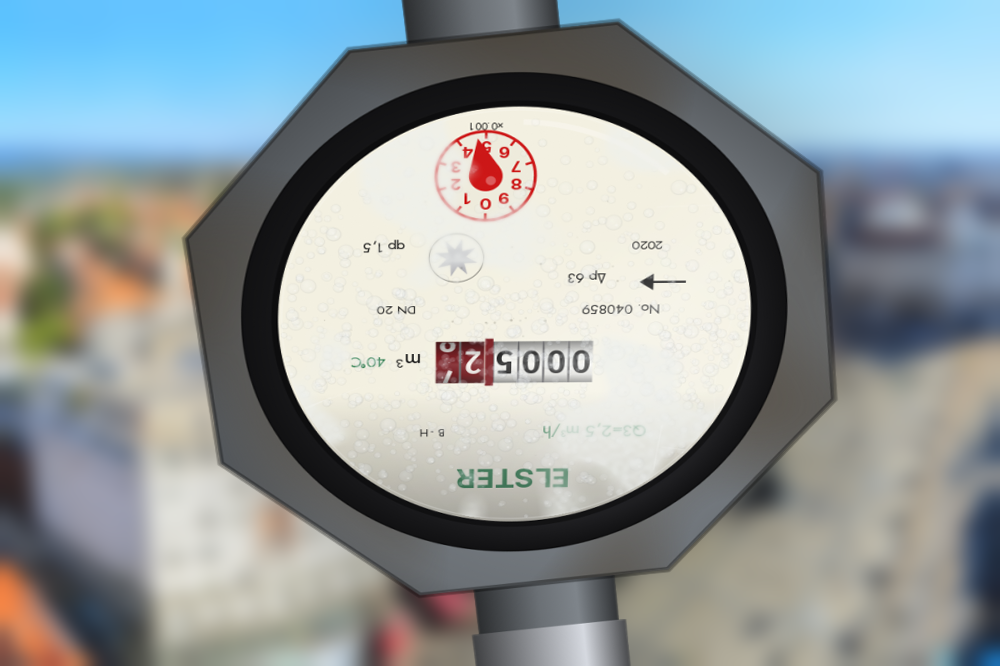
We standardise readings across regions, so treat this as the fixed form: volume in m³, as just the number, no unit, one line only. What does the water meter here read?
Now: 5.274
